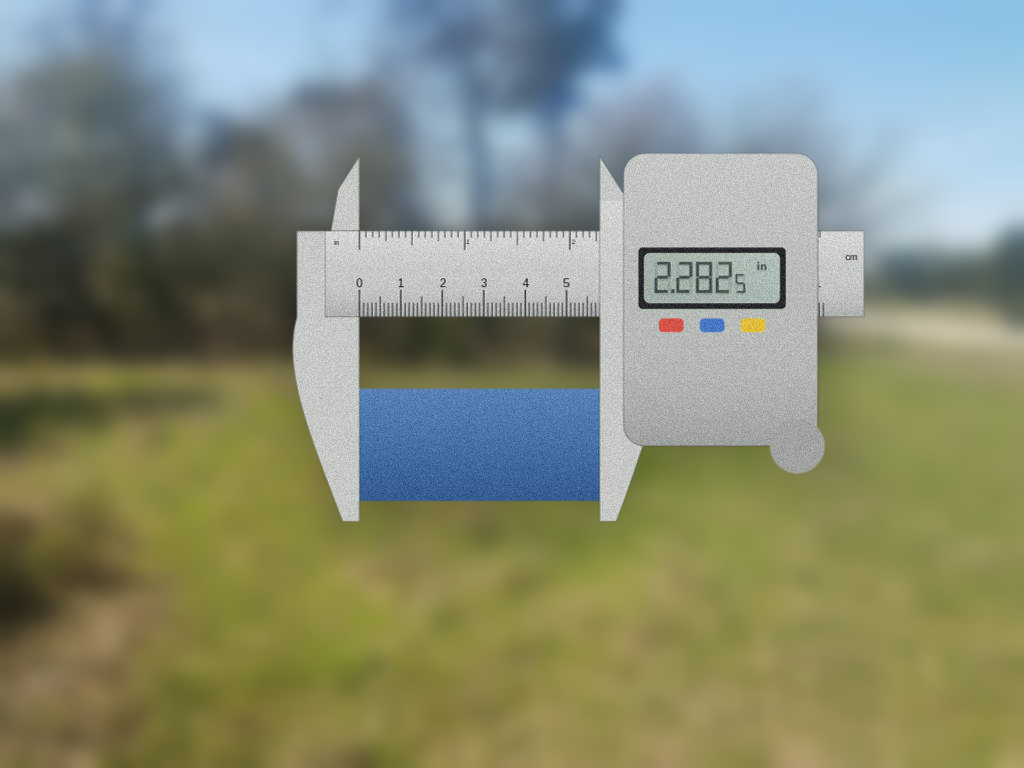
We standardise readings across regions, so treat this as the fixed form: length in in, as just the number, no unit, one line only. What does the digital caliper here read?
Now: 2.2825
